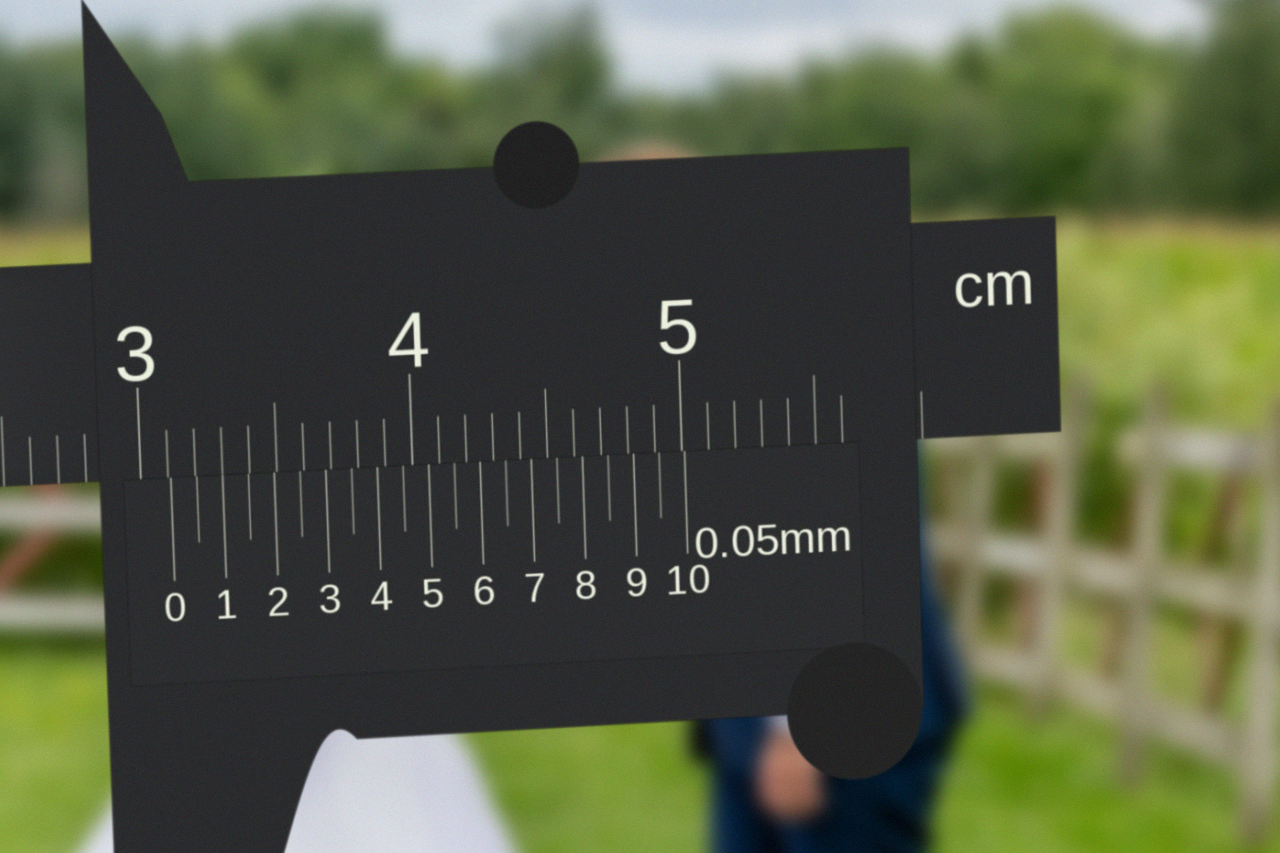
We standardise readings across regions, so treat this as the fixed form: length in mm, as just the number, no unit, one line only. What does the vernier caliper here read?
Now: 31.1
